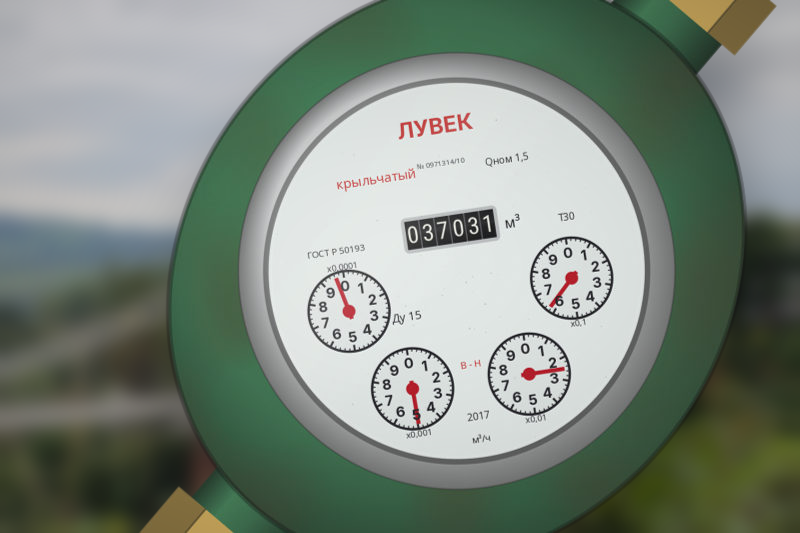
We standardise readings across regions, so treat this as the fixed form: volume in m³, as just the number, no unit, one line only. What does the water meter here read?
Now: 37031.6249
